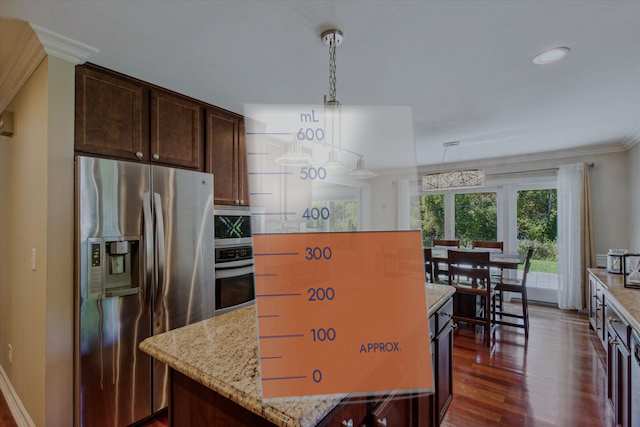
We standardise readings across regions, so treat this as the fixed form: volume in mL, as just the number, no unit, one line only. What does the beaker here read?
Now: 350
